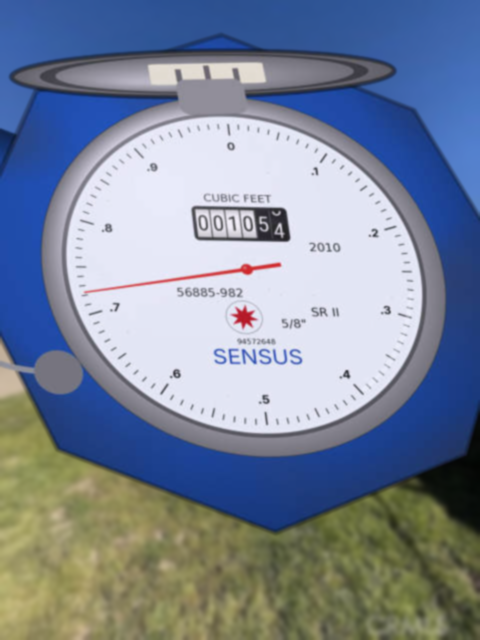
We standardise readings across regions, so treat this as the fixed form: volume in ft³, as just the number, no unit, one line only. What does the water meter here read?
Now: 1053.72
